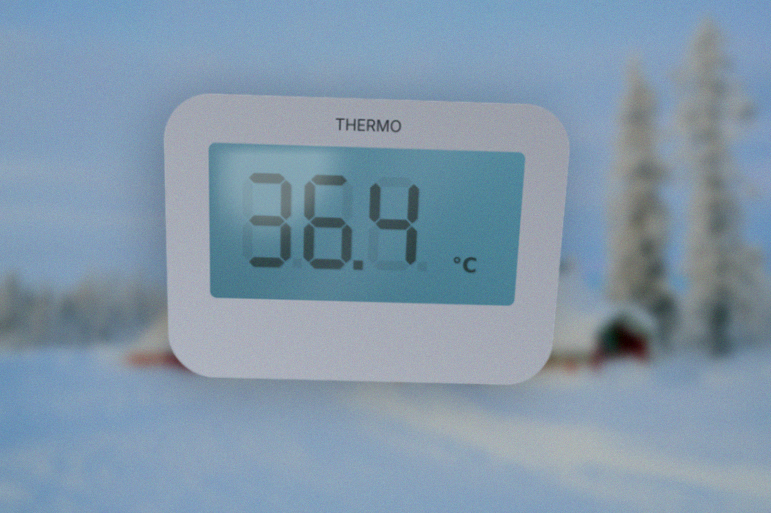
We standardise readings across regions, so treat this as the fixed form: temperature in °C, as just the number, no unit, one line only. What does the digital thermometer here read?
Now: 36.4
